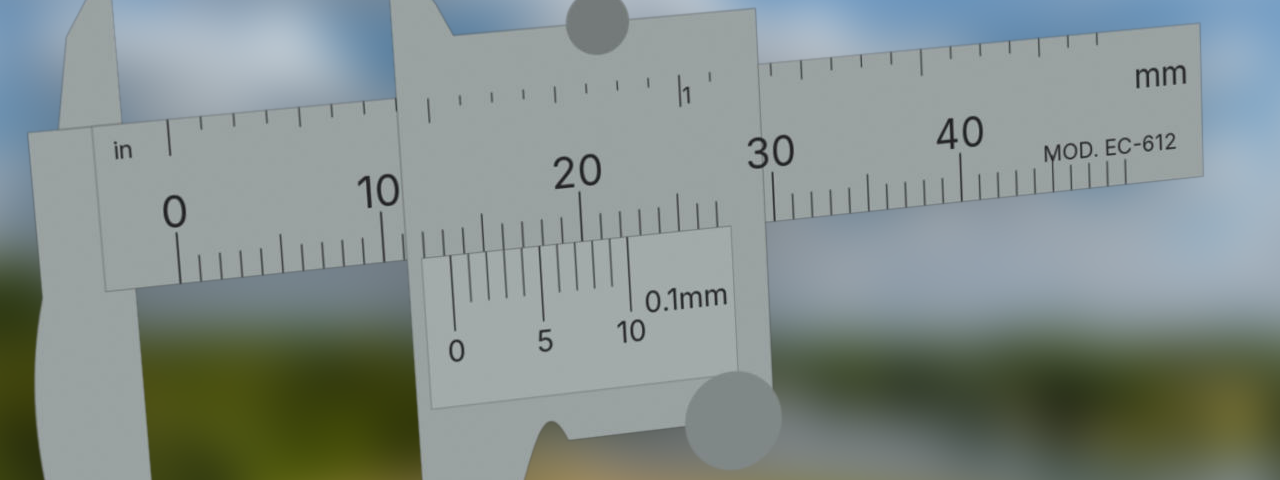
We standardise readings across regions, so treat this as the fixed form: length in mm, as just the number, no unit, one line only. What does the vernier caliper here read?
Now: 13.3
